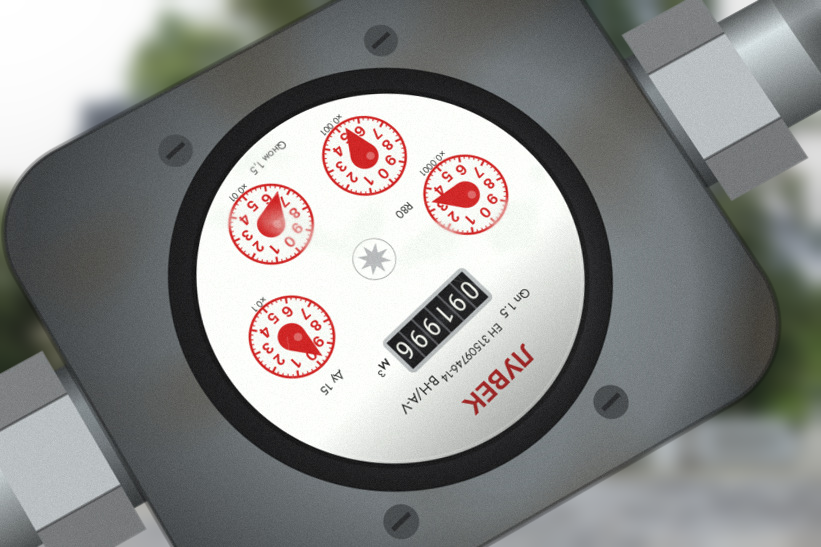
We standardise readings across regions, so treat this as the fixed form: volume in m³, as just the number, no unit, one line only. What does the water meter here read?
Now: 91995.9653
